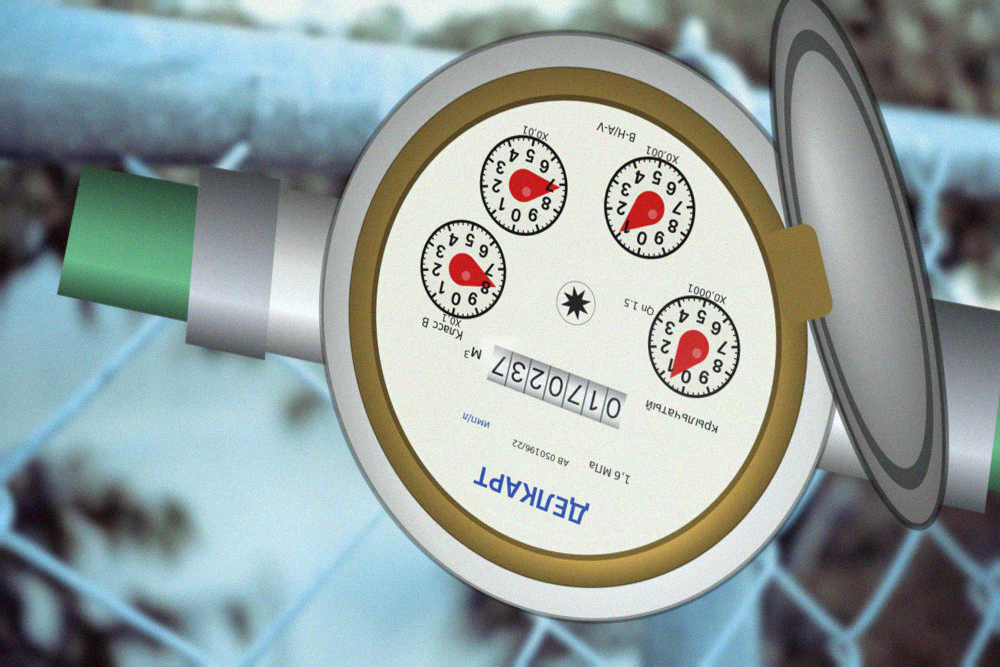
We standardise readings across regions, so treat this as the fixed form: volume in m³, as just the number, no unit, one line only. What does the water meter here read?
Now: 170237.7710
